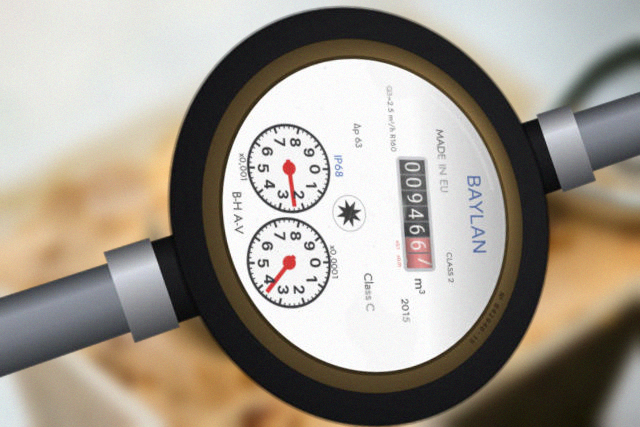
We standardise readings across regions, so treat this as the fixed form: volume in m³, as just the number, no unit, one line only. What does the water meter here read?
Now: 946.6723
